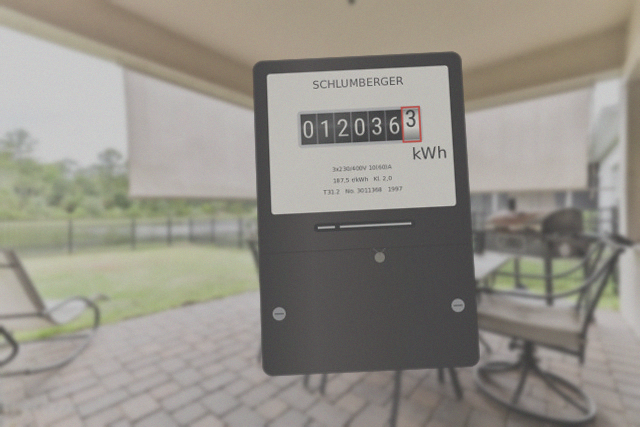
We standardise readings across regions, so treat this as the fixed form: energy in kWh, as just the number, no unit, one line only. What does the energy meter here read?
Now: 12036.3
